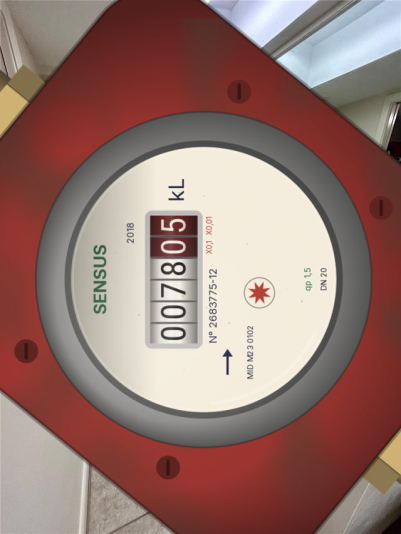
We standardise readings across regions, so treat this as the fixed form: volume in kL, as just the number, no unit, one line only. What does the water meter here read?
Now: 78.05
